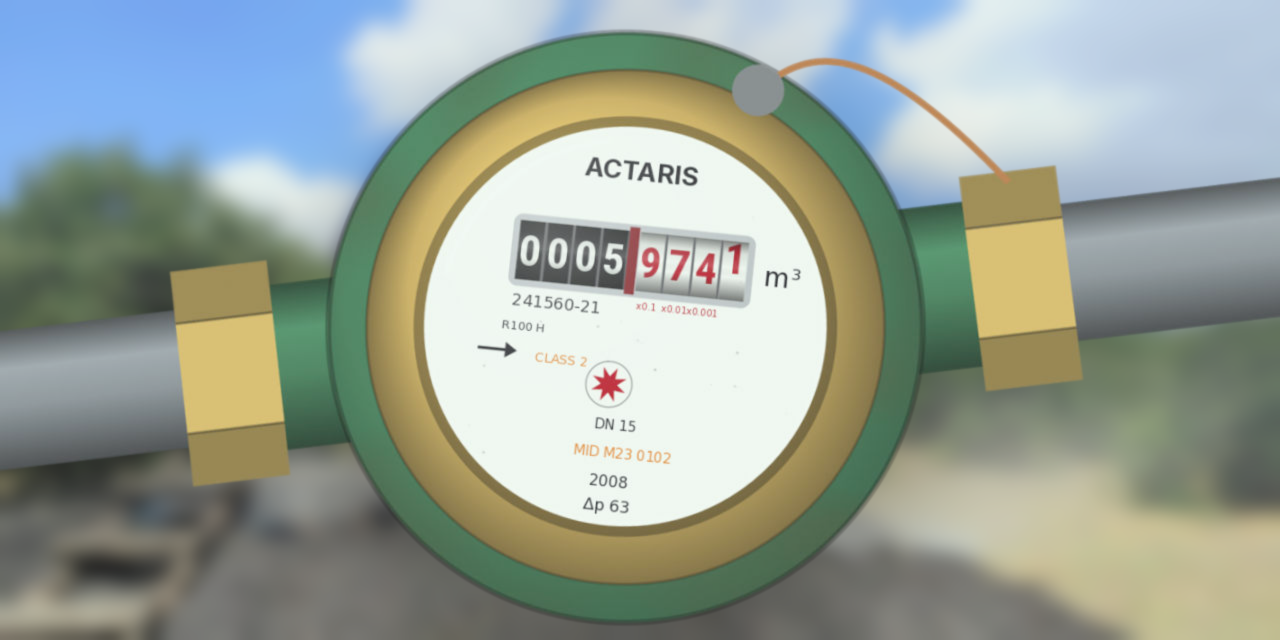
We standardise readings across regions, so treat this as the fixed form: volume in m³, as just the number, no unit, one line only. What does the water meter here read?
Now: 5.9741
